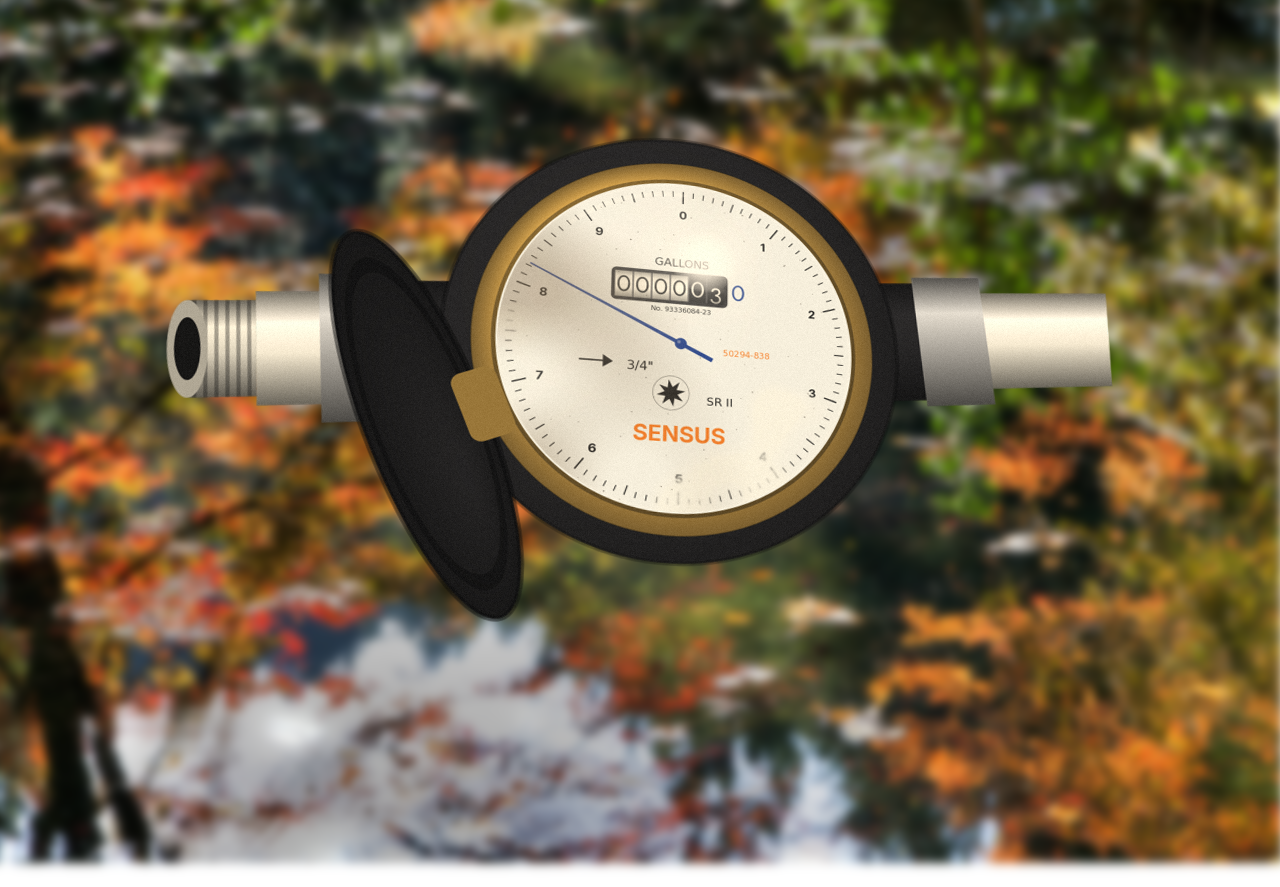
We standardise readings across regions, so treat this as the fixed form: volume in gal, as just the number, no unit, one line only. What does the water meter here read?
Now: 28.2
